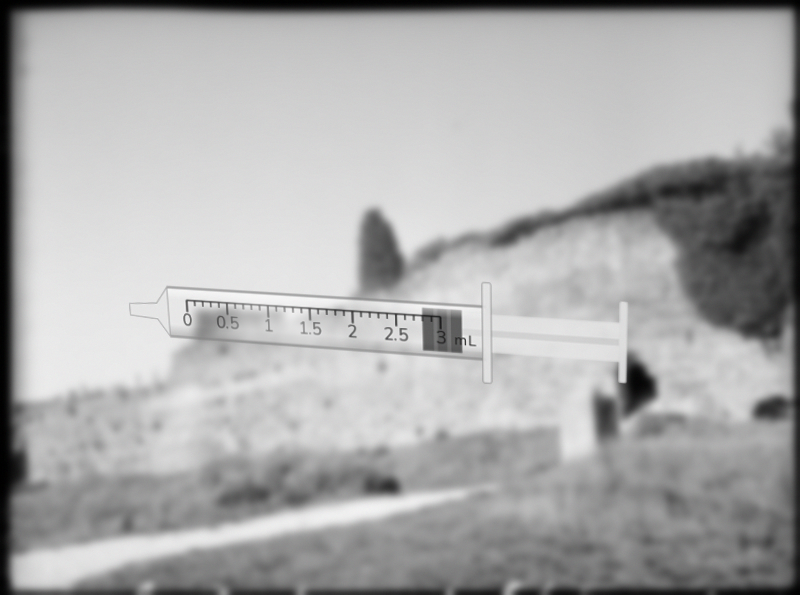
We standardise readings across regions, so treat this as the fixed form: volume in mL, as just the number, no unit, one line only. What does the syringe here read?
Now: 2.8
